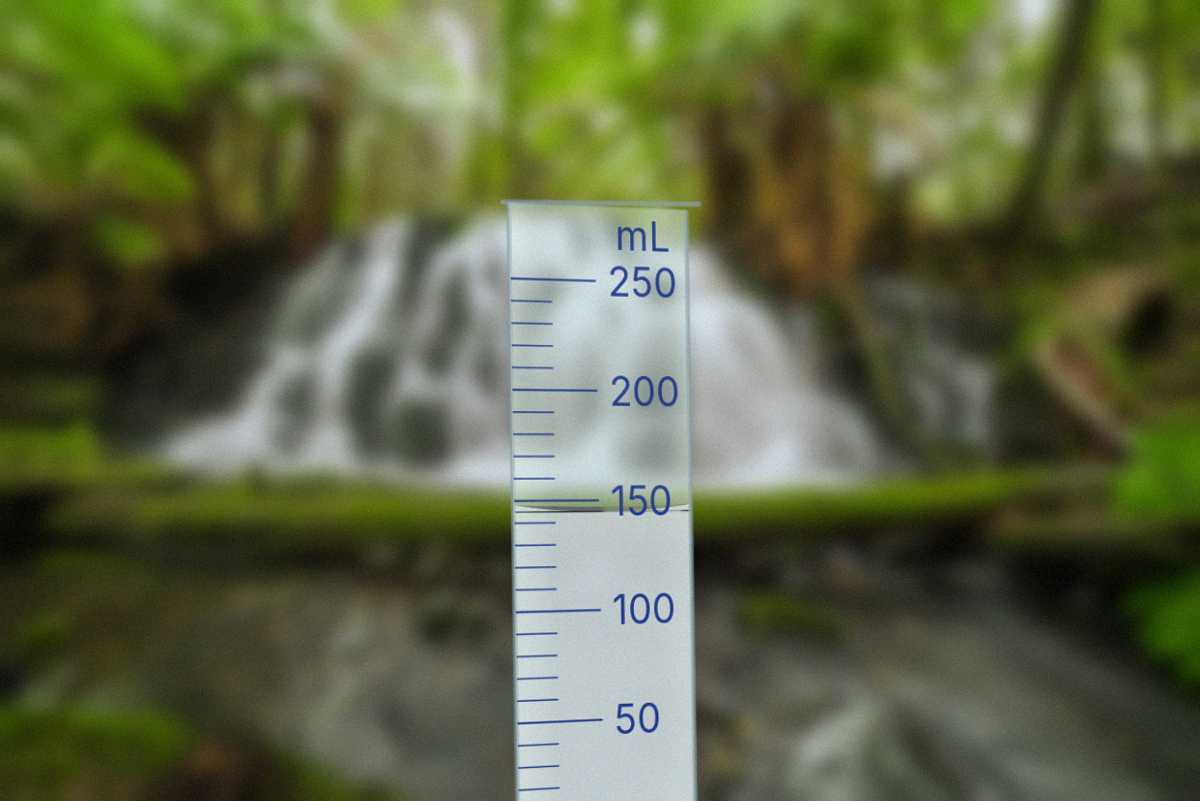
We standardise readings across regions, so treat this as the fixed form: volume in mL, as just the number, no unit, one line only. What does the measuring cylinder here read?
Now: 145
